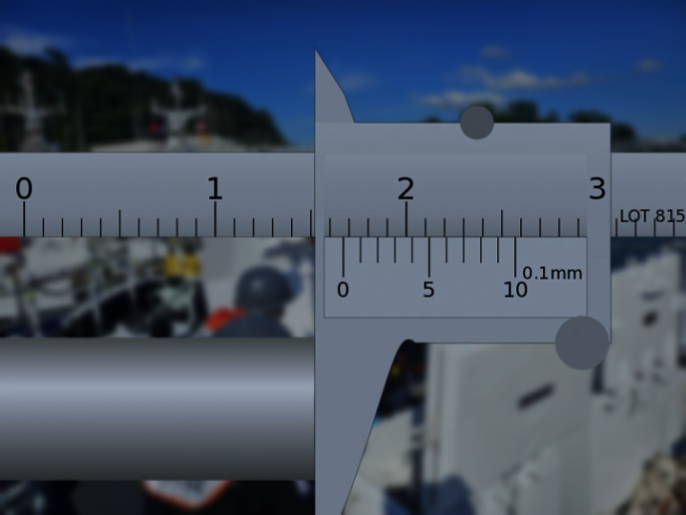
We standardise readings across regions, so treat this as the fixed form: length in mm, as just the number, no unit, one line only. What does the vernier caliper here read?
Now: 16.7
